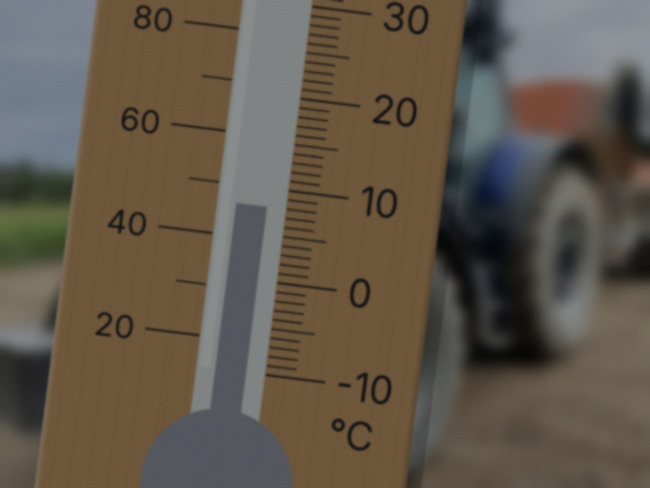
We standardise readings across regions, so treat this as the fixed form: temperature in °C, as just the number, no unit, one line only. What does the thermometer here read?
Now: 8
